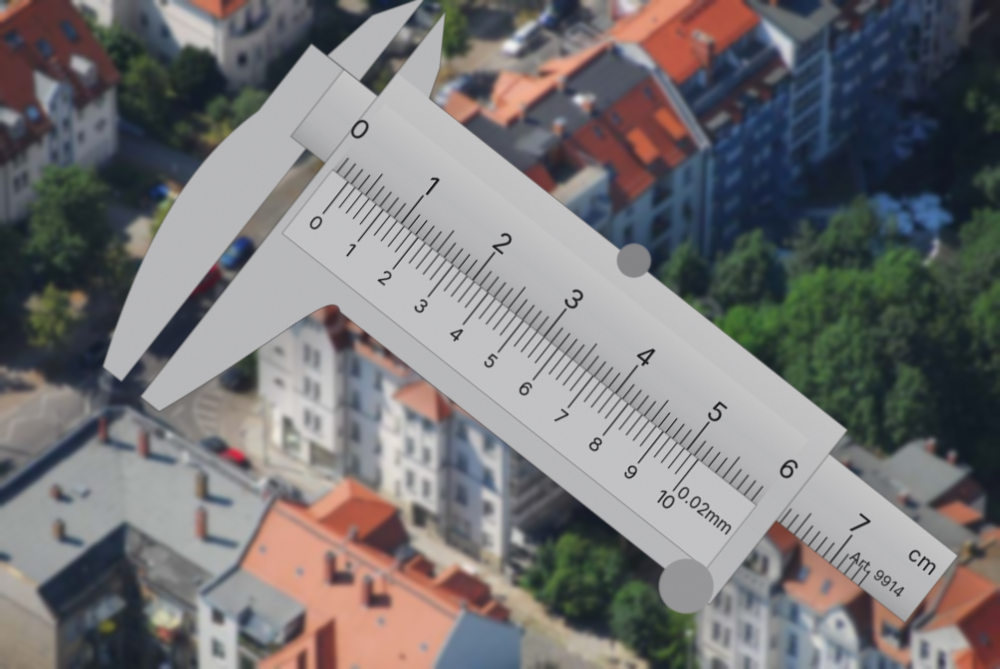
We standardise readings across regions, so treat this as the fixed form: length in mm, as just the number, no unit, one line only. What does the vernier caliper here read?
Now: 2.6
